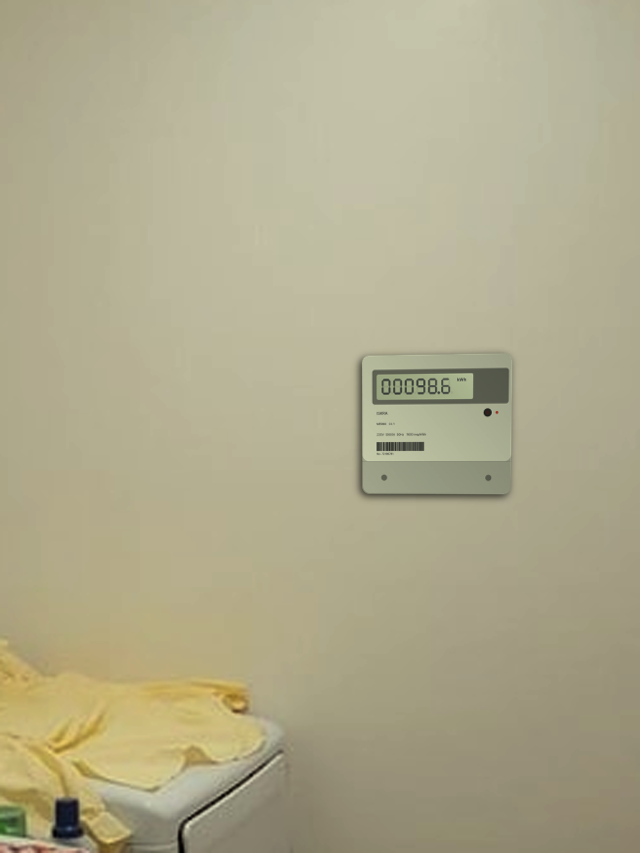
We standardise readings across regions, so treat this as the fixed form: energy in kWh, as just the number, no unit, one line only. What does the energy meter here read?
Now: 98.6
